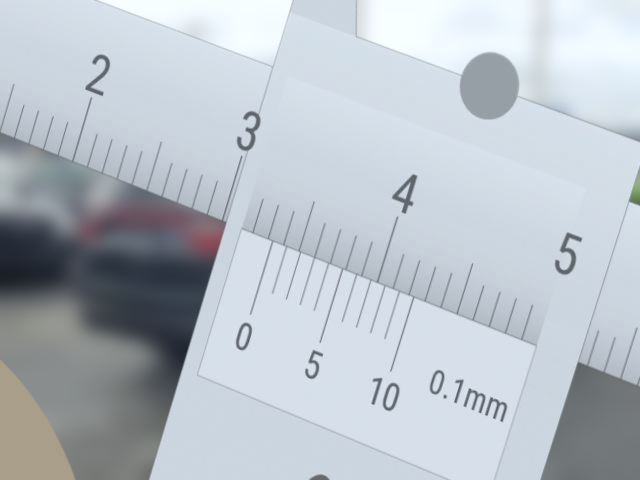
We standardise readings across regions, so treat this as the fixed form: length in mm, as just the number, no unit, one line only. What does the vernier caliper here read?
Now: 33.3
